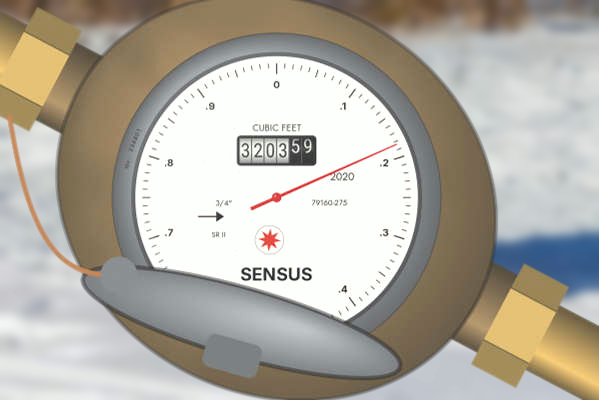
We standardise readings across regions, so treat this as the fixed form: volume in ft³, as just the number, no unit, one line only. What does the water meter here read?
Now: 320359.18
